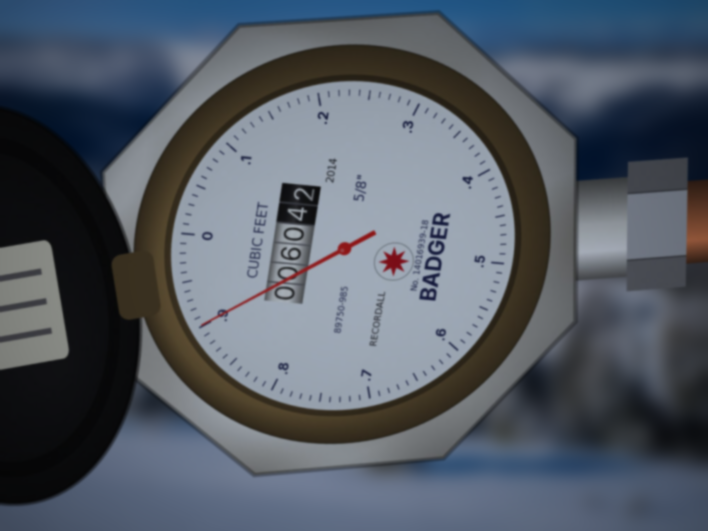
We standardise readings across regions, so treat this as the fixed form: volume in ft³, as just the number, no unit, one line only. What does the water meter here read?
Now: 6041.90
